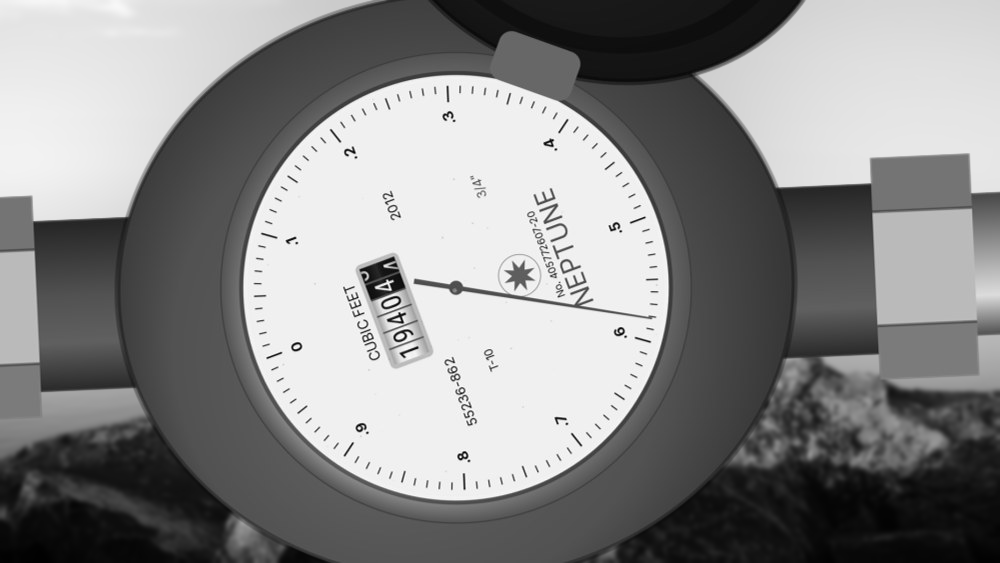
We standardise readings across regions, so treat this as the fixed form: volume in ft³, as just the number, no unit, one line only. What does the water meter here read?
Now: 194043.58
